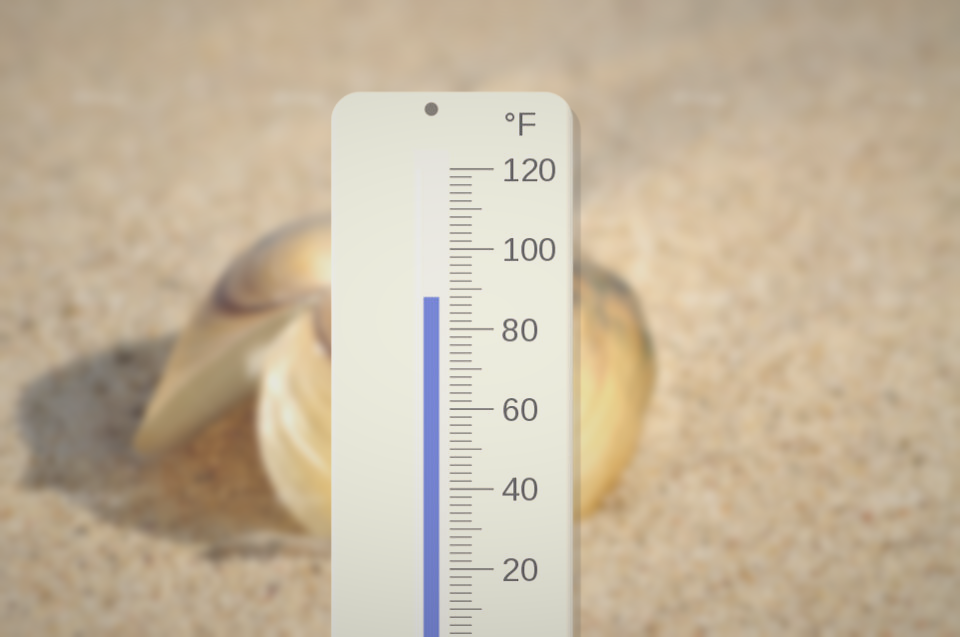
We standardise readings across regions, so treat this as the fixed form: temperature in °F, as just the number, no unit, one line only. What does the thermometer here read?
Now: 88
